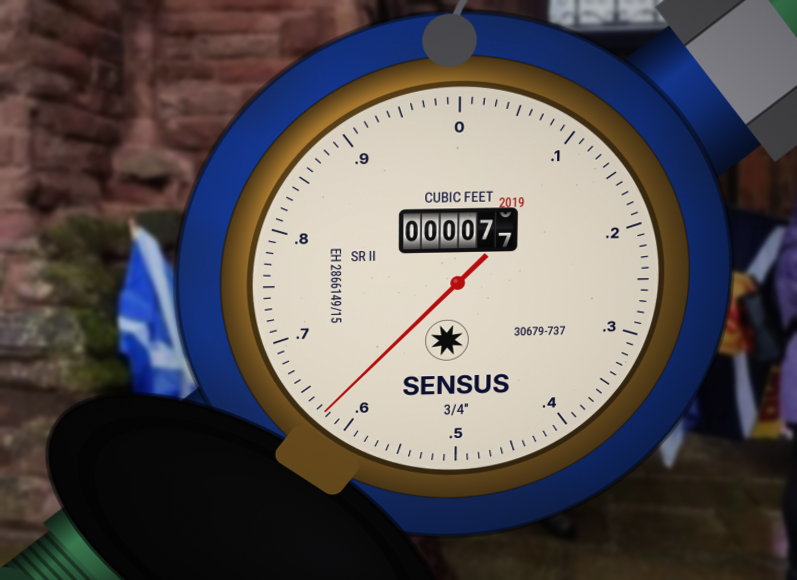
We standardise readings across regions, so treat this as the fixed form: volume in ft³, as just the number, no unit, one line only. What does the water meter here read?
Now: 76.62
